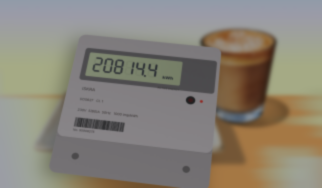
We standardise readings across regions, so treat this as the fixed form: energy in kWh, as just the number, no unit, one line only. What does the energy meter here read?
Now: 20814.4
